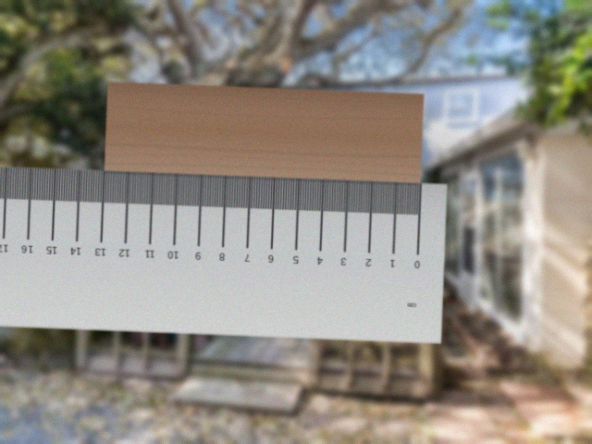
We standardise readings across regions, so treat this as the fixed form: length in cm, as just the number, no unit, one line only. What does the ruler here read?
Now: 13
